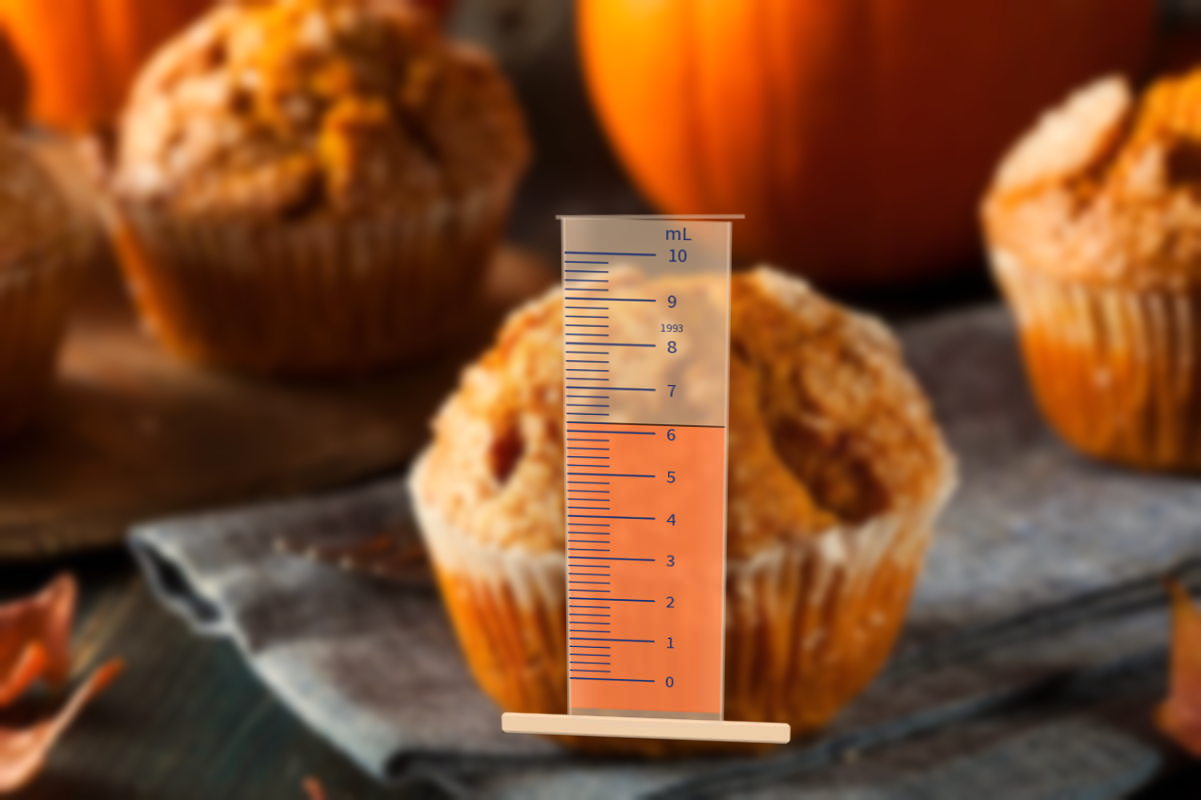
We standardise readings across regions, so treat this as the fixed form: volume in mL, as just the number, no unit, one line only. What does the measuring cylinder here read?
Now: 6.2
